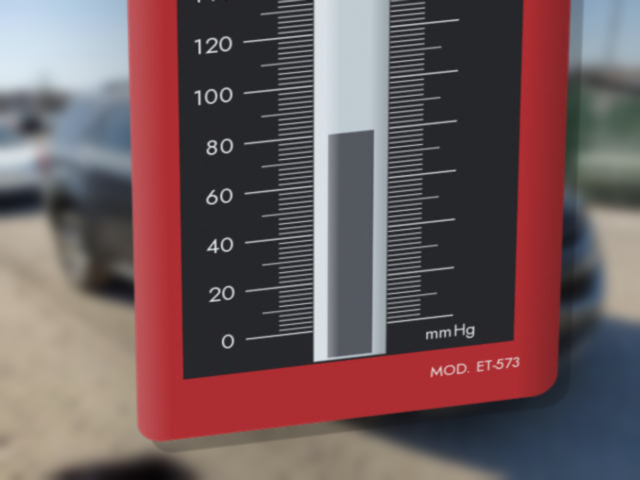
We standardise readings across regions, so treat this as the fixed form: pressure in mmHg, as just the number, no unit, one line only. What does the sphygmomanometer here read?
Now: 80
